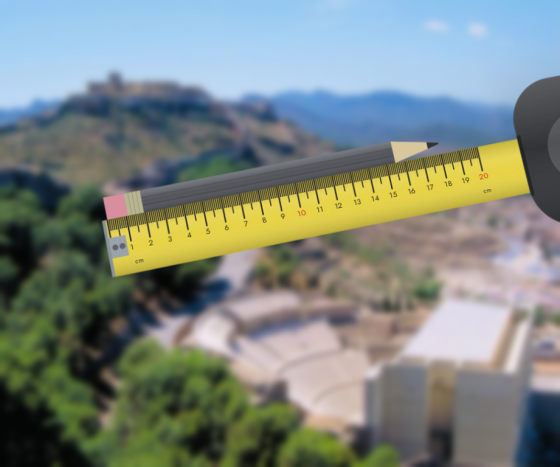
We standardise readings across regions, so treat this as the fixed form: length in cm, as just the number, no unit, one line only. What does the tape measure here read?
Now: 18
